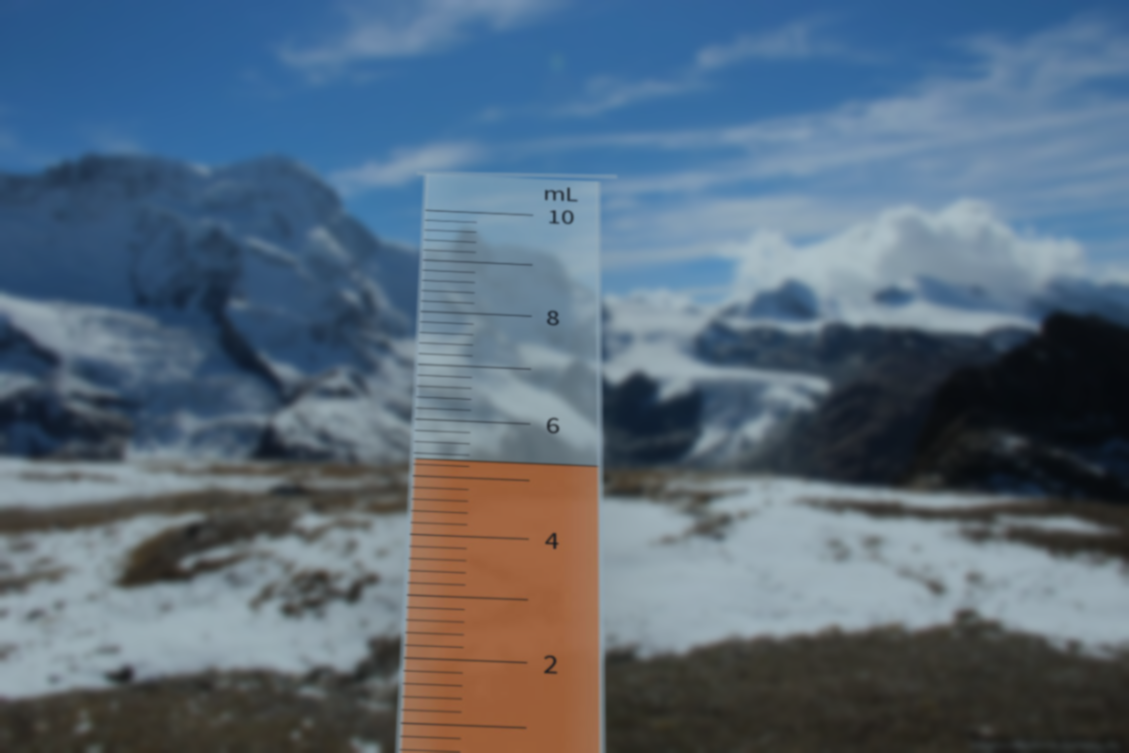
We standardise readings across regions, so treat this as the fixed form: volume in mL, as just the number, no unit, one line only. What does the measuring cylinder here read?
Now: 5.3
